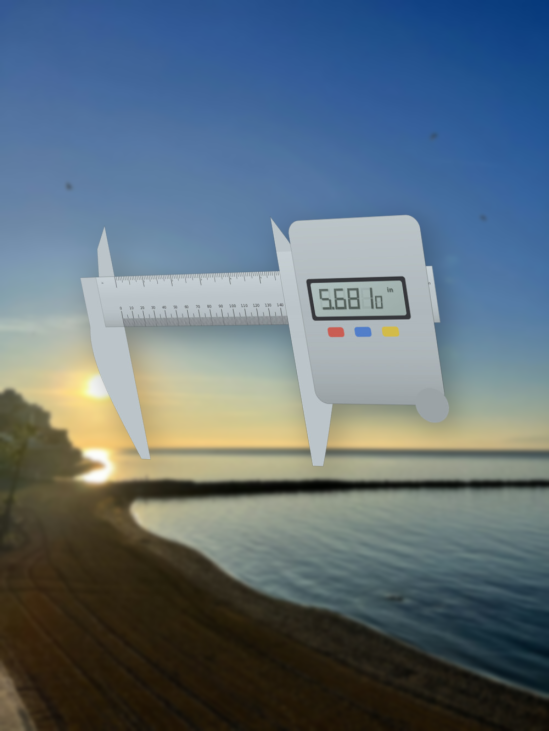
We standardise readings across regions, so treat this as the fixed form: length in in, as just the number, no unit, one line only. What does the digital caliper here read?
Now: 5.6810
